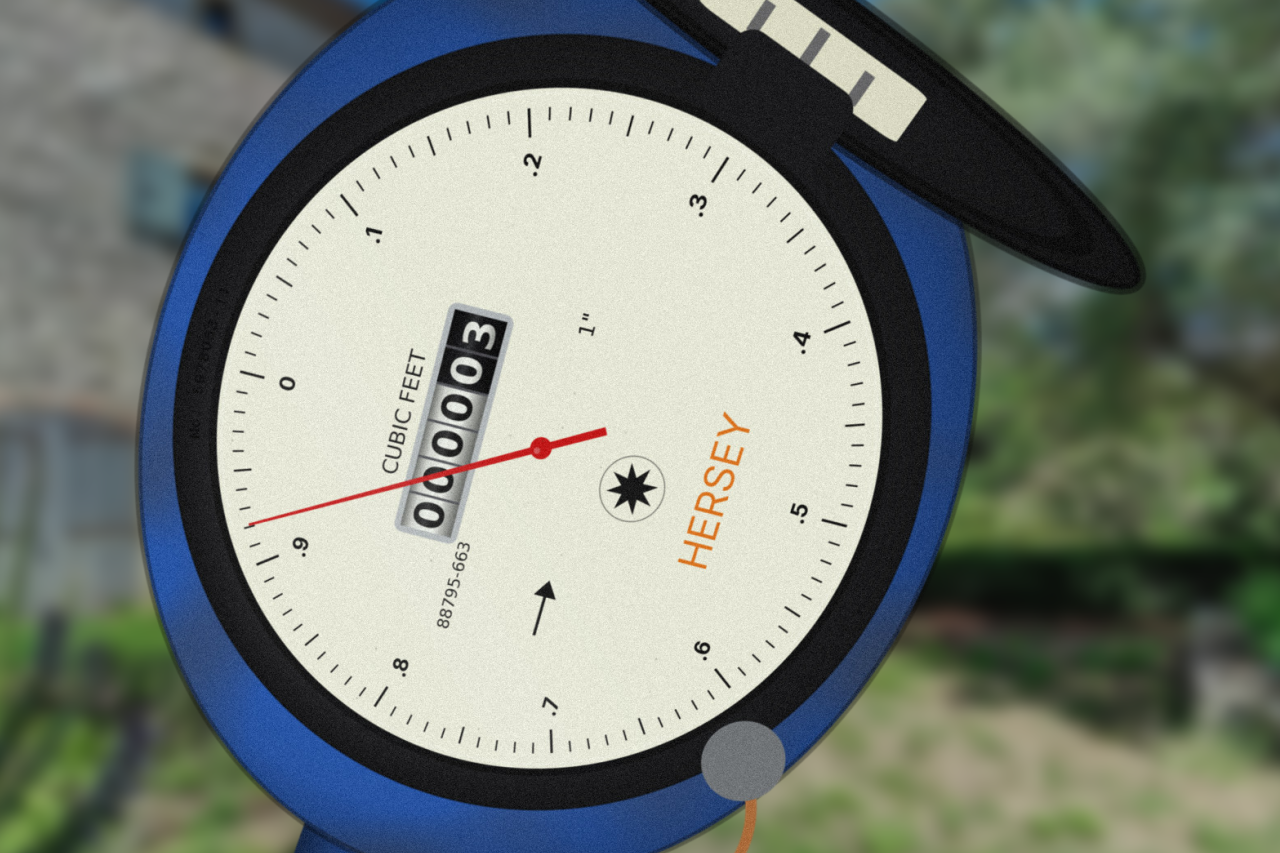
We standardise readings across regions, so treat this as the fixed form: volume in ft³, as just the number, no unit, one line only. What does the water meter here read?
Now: 2.92
